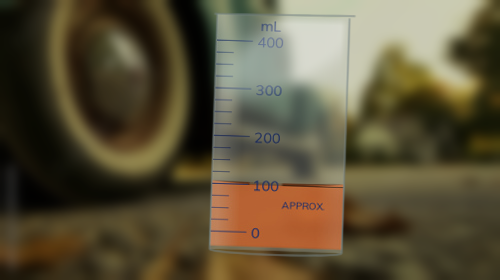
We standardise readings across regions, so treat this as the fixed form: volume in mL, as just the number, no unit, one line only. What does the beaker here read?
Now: 100
